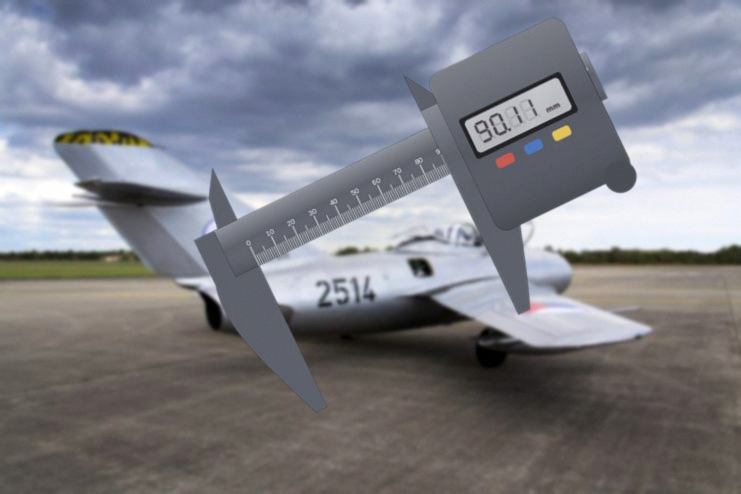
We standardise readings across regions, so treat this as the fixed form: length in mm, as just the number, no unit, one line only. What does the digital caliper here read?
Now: 90.11
